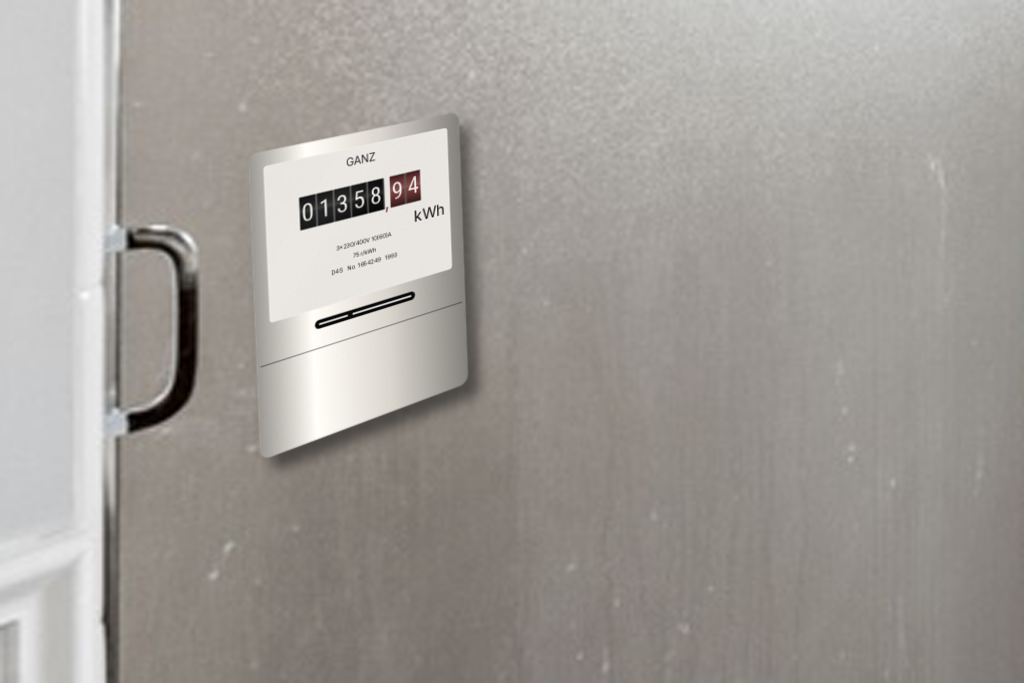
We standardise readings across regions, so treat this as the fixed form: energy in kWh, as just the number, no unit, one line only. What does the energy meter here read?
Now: 1358.94
